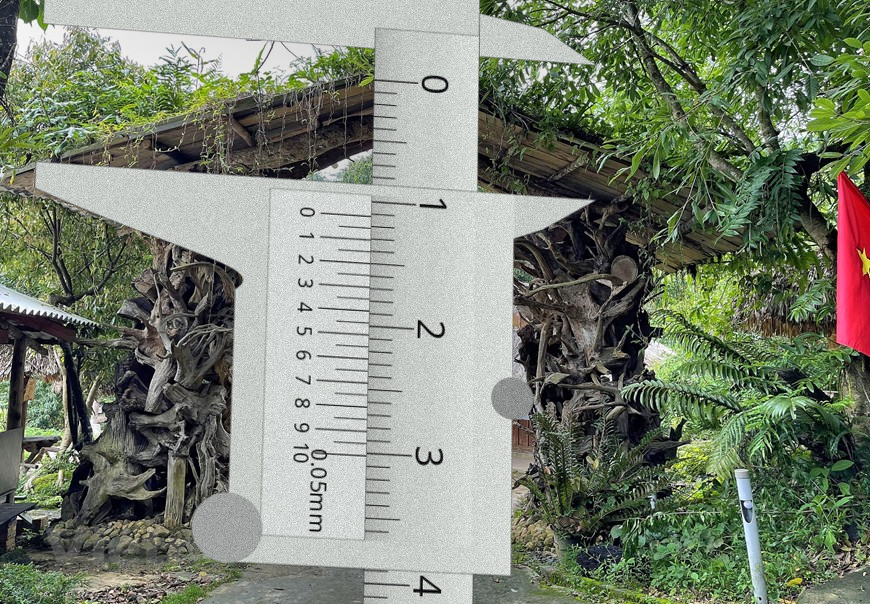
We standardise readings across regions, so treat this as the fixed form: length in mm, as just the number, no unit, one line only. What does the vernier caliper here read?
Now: 11.2
